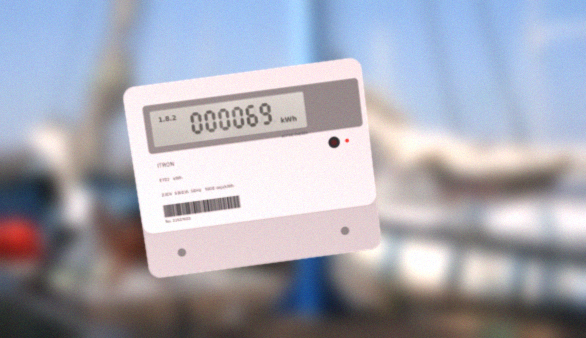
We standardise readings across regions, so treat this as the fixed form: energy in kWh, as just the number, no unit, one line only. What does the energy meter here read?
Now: 69
